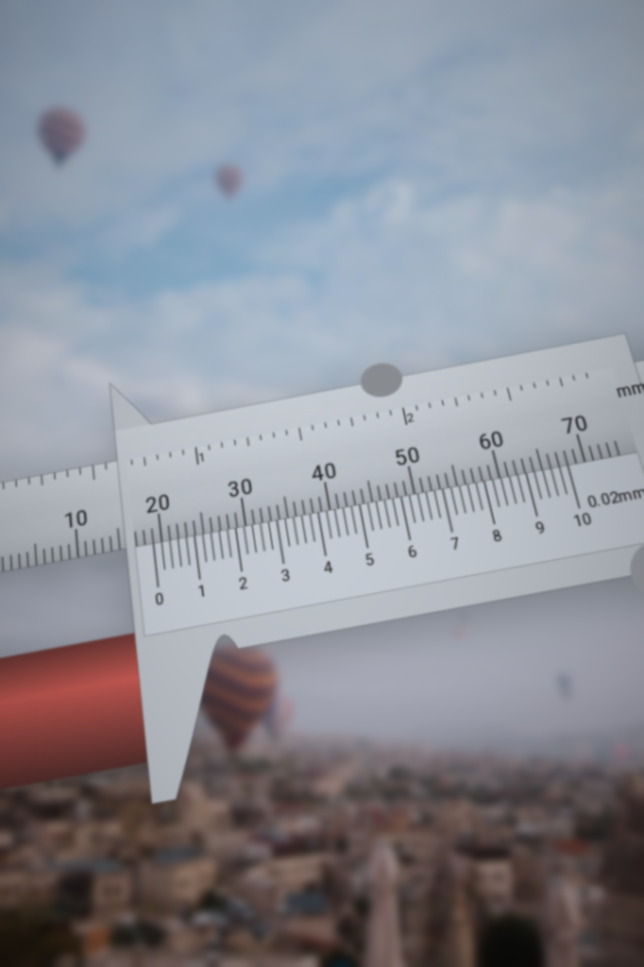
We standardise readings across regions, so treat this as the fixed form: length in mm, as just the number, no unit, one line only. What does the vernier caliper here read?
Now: 19.0
